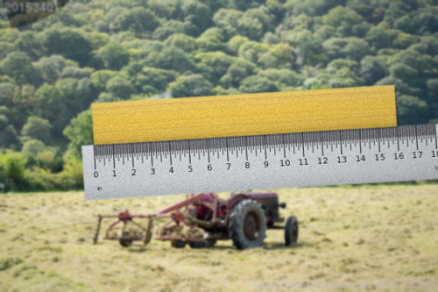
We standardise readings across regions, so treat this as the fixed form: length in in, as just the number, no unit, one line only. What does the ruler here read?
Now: 16
